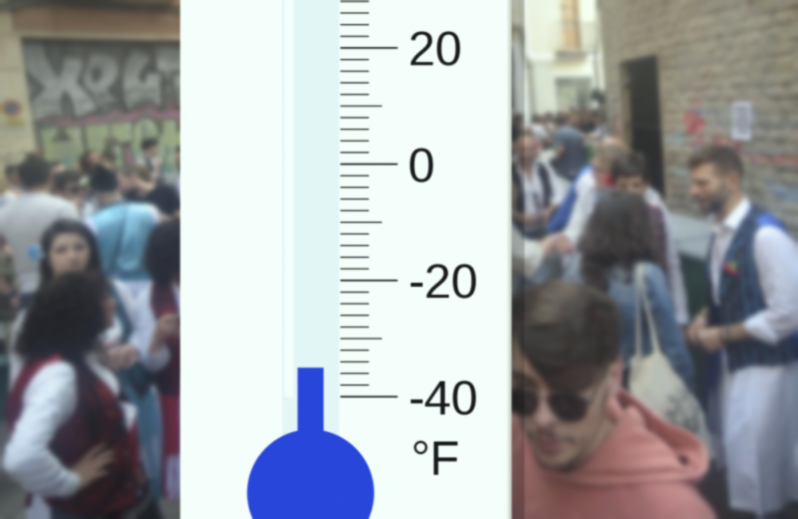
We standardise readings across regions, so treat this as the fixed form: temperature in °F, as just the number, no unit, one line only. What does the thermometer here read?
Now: -35
